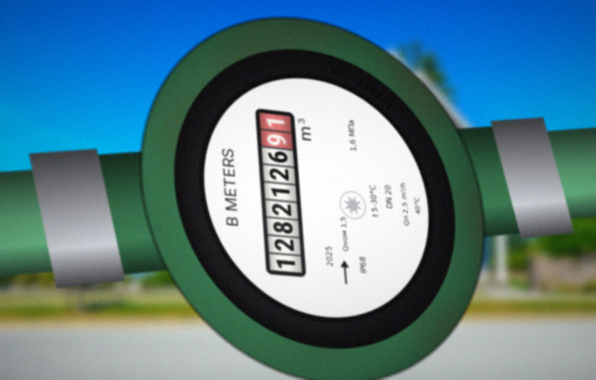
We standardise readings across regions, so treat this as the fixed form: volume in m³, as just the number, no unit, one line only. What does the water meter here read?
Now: 1282126.91
